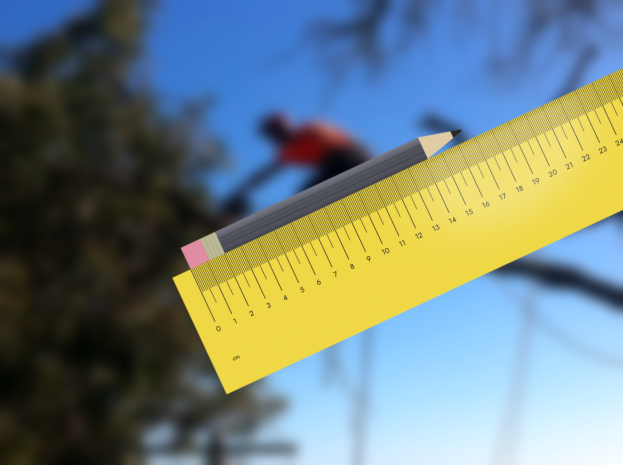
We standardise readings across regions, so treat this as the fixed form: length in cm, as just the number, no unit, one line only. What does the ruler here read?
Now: 16.5
